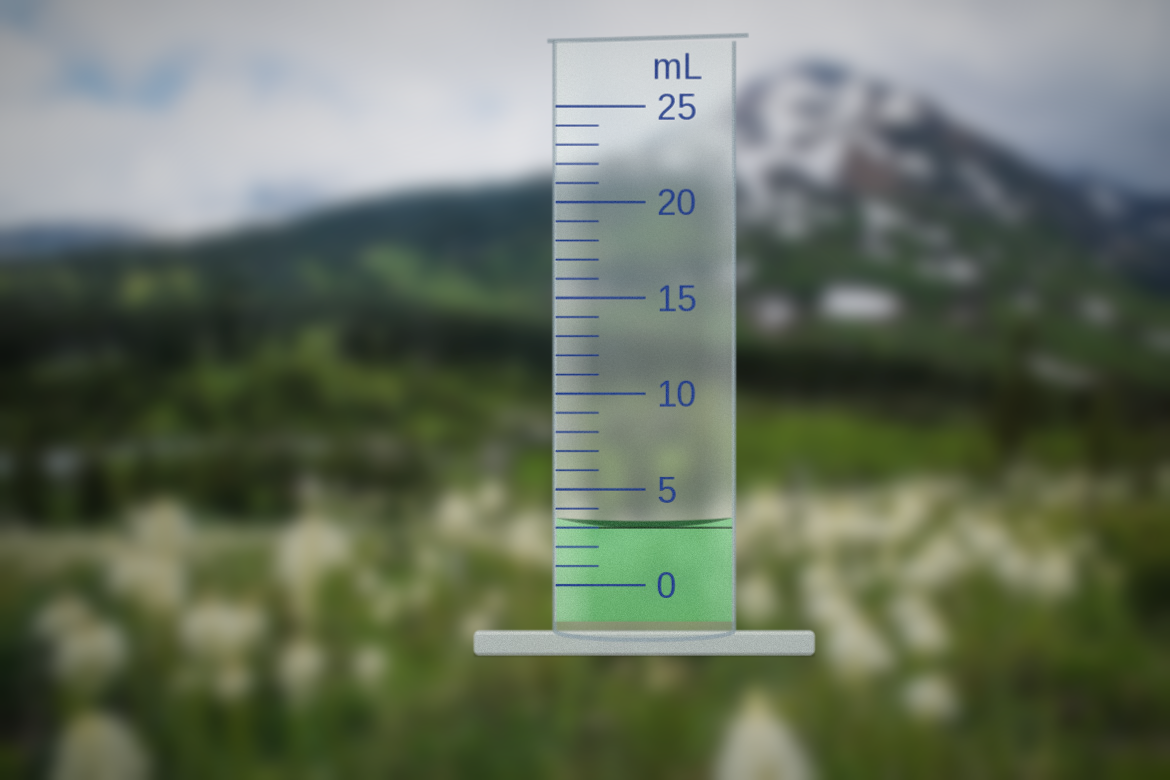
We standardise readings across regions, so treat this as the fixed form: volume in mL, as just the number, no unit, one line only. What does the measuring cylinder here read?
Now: 3
